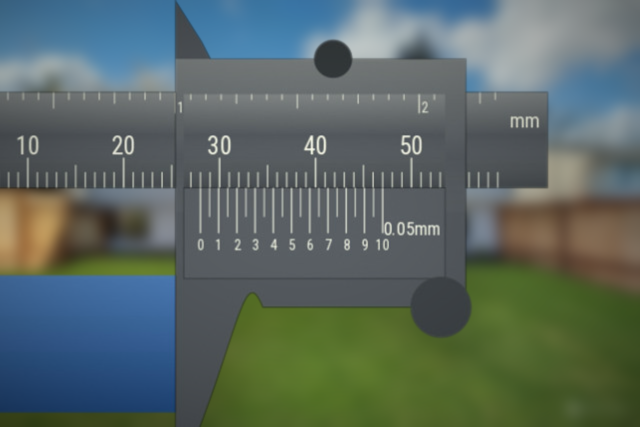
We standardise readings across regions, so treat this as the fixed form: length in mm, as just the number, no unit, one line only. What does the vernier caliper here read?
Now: 28.0
